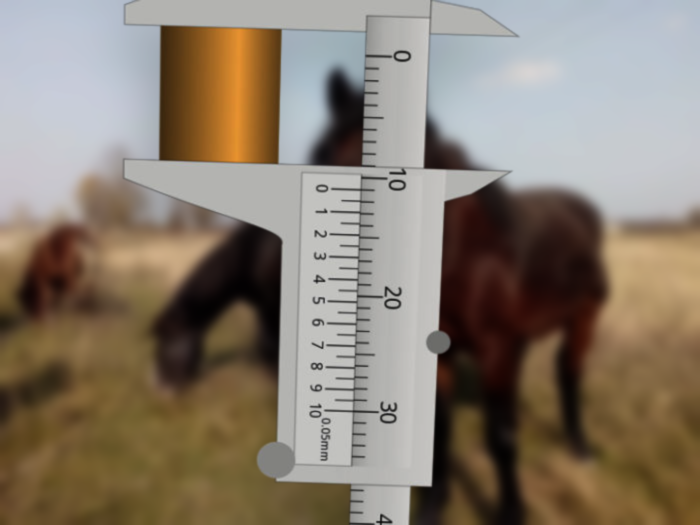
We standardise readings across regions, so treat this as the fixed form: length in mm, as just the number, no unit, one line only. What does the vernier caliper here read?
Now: 11.0
